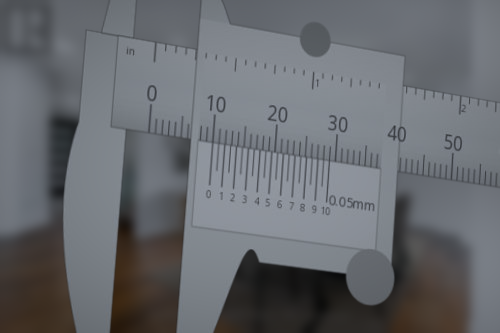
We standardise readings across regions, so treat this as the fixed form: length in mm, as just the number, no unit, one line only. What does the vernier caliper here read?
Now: 10.0
